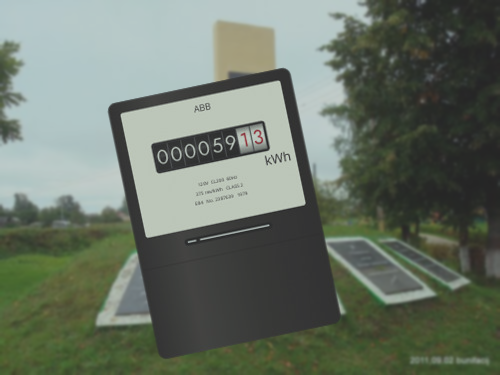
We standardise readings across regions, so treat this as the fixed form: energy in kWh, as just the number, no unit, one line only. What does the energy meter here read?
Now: 59.13
